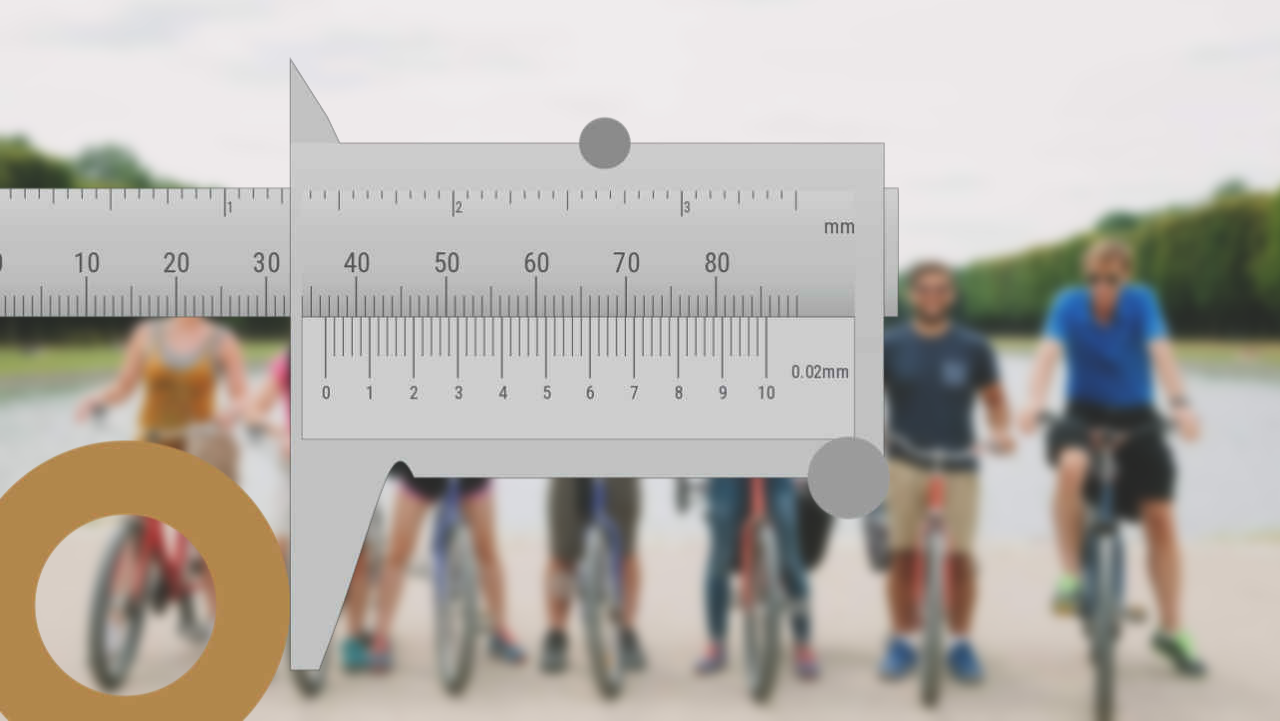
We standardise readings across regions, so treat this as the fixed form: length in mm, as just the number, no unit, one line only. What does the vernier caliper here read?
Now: 36.6
